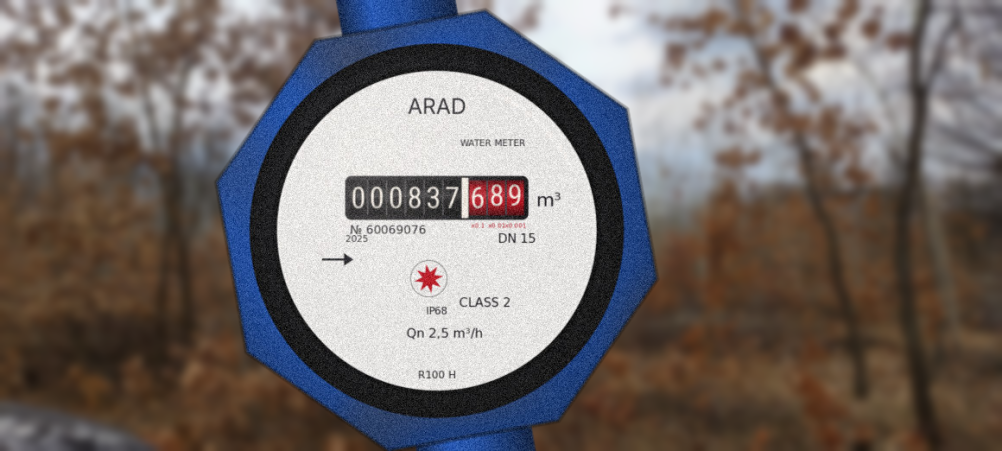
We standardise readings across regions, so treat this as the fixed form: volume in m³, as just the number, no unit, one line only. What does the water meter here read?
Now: 837.689
